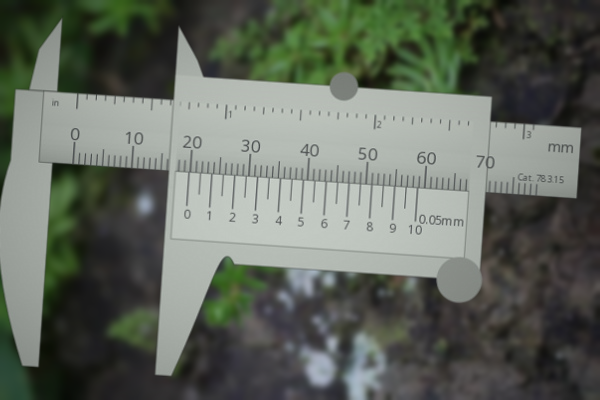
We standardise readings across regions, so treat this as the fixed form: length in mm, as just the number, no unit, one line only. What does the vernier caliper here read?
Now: 19.8
